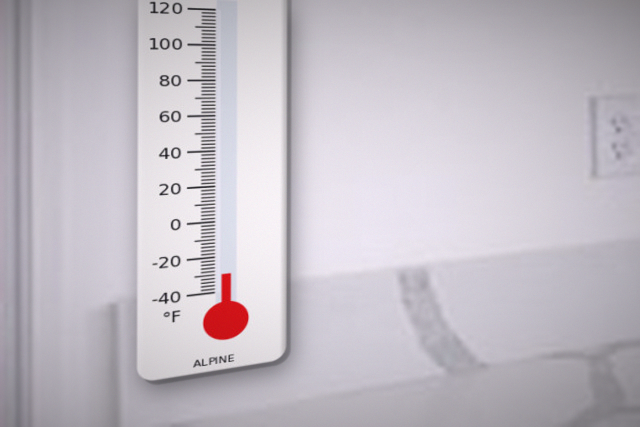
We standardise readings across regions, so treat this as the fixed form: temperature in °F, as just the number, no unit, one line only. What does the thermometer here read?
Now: -30
